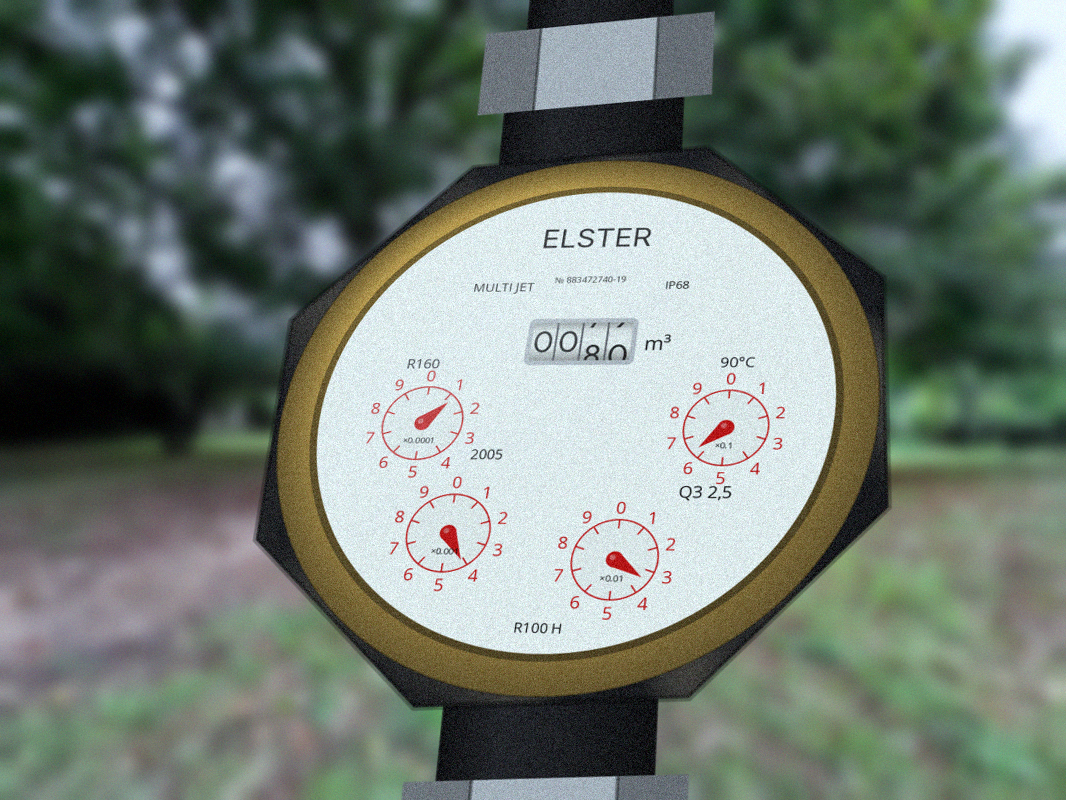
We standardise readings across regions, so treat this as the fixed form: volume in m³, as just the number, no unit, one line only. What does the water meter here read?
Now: 79.6341
